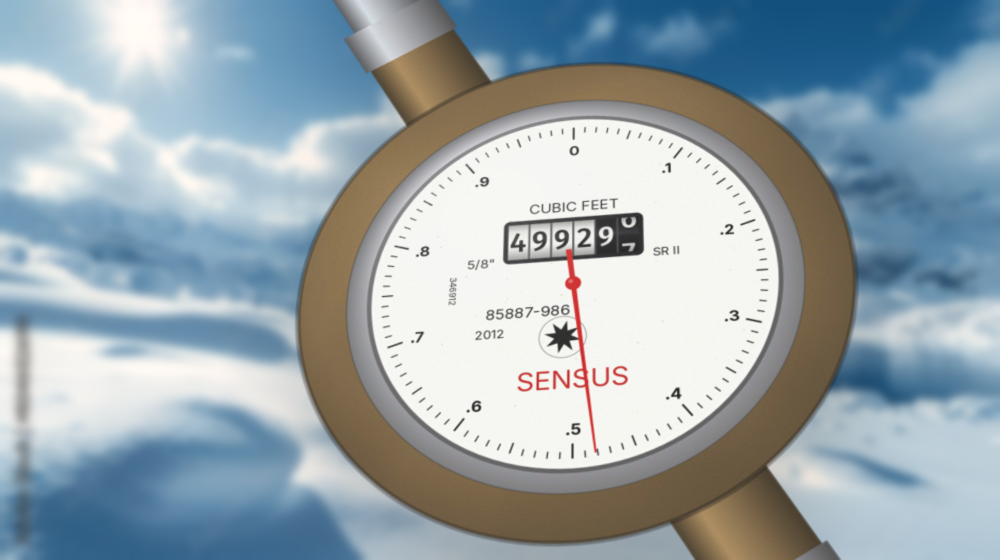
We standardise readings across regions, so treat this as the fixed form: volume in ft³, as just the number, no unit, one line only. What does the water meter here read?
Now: 499296.48
